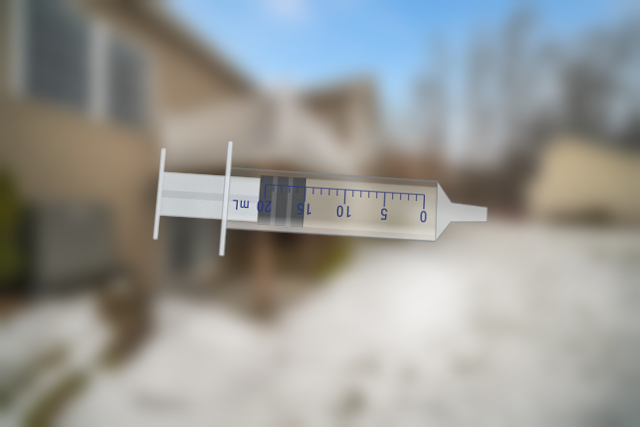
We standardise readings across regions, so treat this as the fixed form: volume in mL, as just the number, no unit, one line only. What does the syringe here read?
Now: 15
